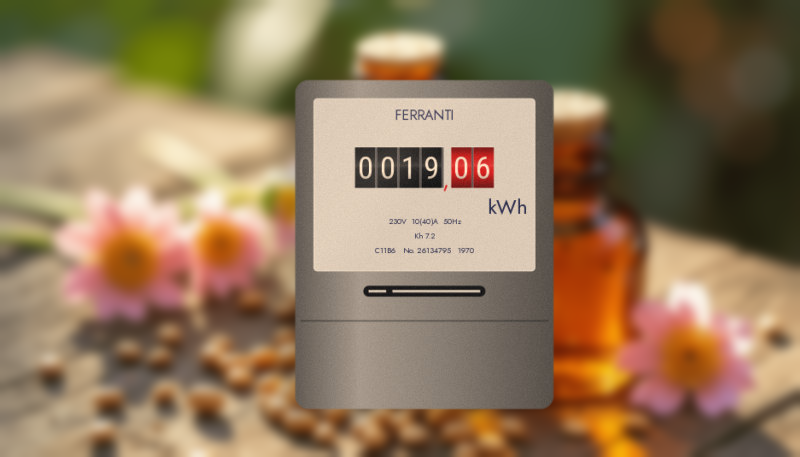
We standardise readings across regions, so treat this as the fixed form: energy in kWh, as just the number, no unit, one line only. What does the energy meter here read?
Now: 19.06
